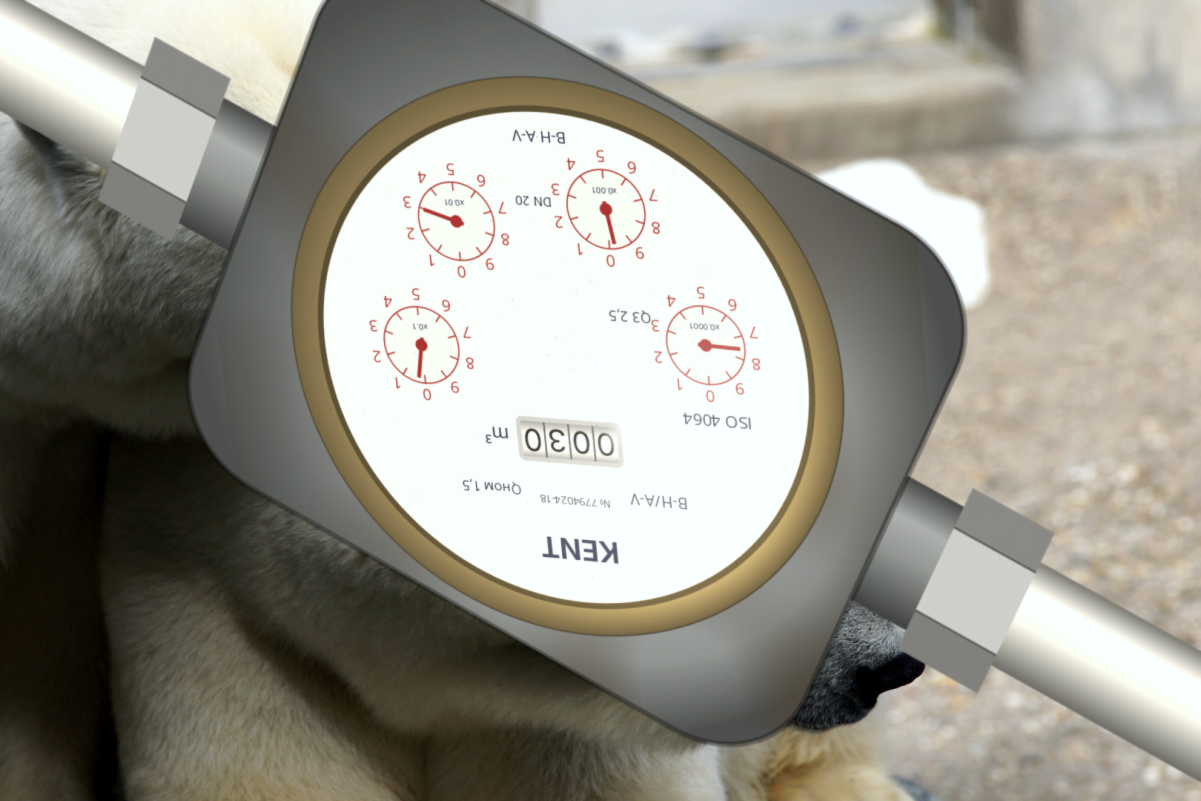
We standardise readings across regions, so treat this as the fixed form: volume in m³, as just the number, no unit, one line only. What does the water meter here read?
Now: 30.0297
